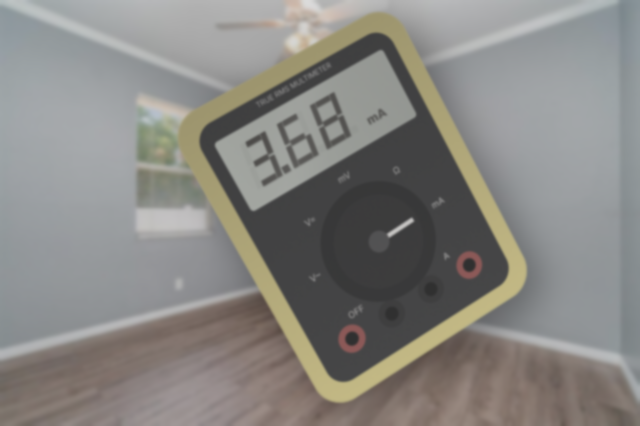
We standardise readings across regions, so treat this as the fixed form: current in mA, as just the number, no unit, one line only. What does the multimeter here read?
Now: 3.68
